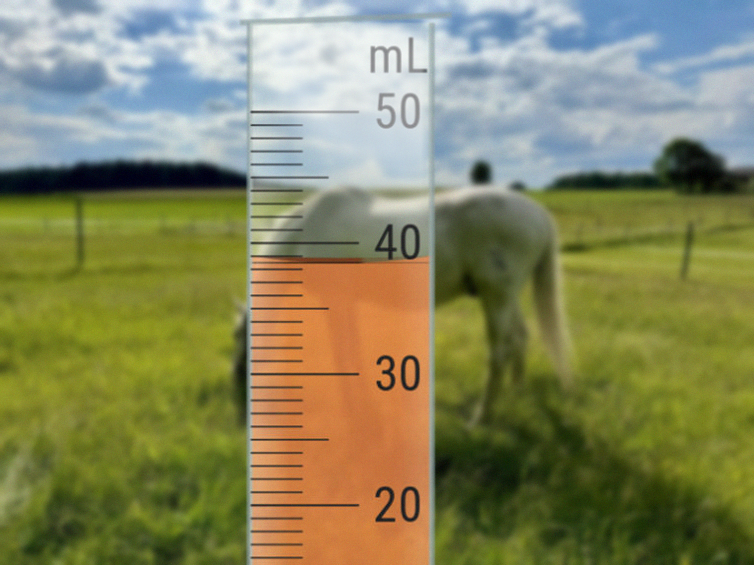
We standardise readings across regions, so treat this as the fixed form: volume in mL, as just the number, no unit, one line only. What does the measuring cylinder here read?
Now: 38.5
